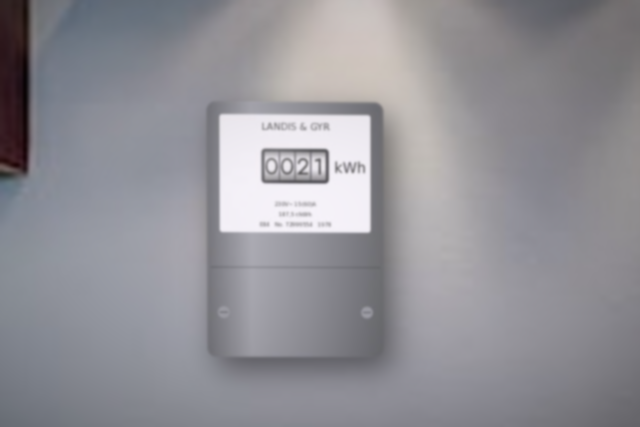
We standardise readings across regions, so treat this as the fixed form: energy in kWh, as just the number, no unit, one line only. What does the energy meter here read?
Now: 21
